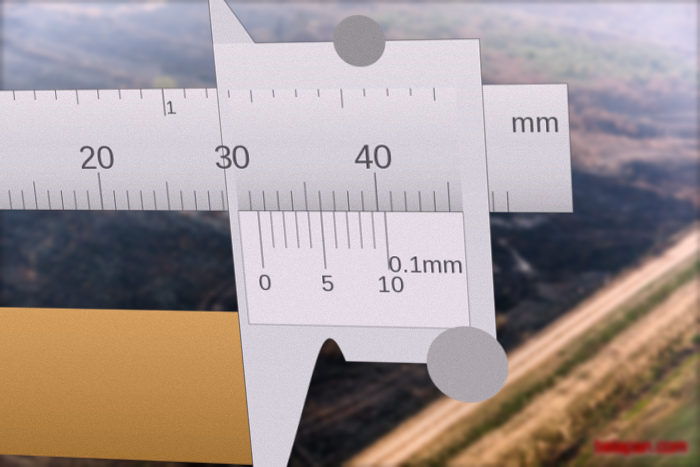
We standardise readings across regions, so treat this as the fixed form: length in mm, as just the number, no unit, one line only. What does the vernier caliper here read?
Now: 31.5
